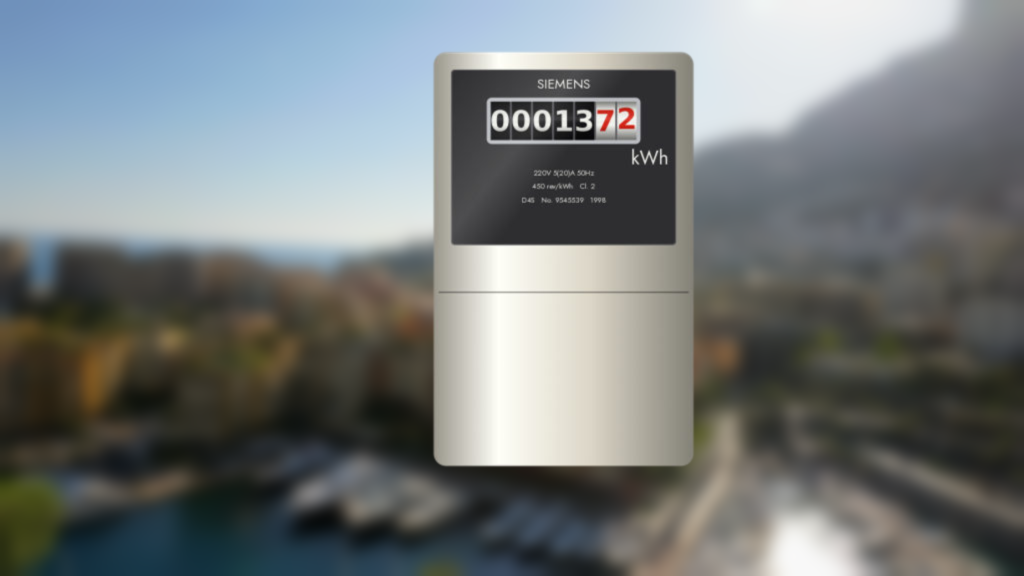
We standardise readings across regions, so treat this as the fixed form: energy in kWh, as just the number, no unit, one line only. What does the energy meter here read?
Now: 13.72
